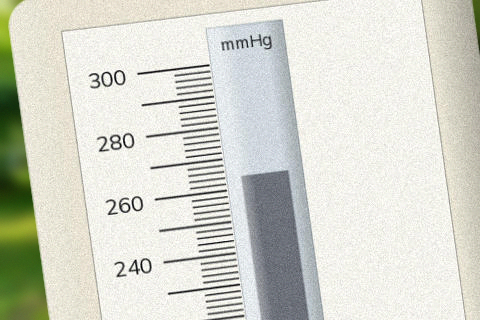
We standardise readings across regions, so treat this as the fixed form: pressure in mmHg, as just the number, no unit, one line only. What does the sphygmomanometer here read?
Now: 264
